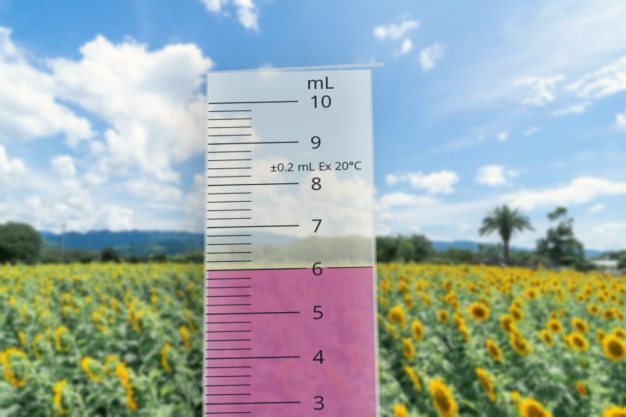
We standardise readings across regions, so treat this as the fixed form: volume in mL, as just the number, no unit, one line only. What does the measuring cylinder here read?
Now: 6
